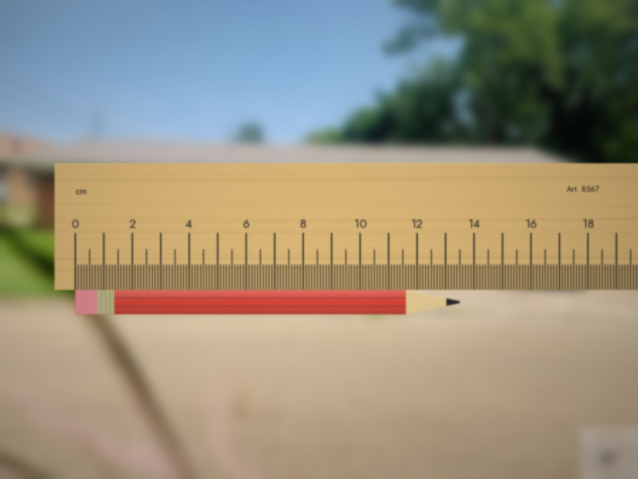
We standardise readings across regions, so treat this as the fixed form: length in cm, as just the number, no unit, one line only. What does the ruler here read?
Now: 13.5
